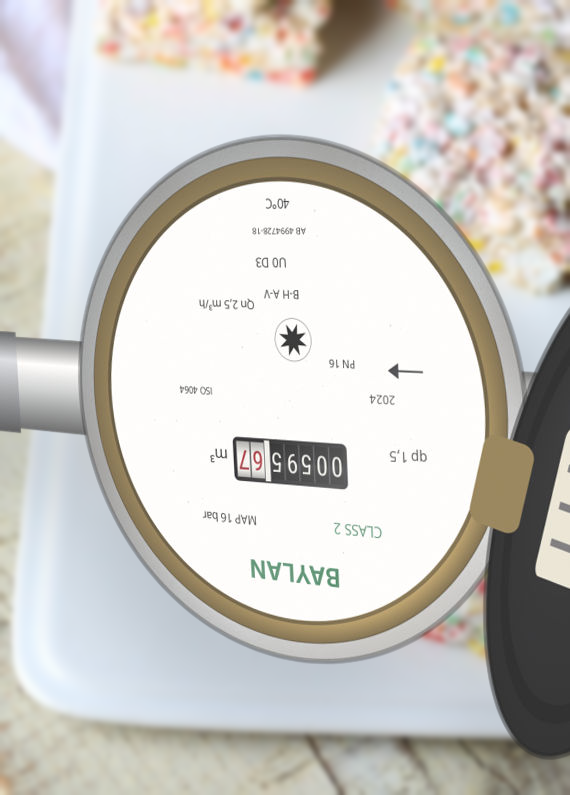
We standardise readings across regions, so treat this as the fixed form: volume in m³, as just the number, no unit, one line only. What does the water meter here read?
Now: 595.67
